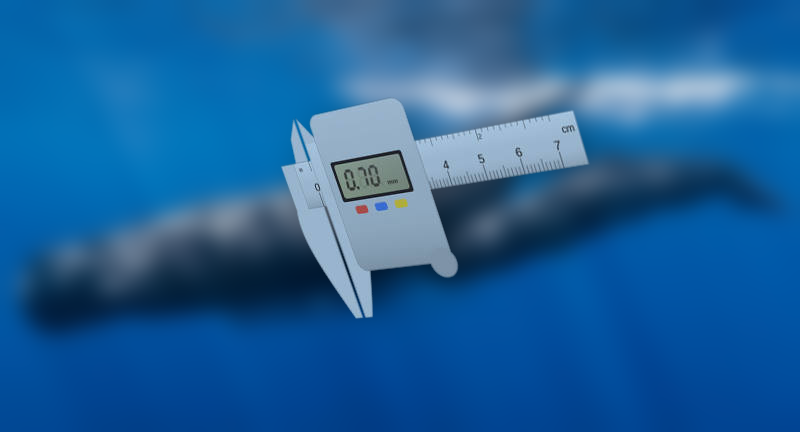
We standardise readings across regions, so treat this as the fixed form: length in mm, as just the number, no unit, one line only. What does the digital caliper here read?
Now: 0.70
